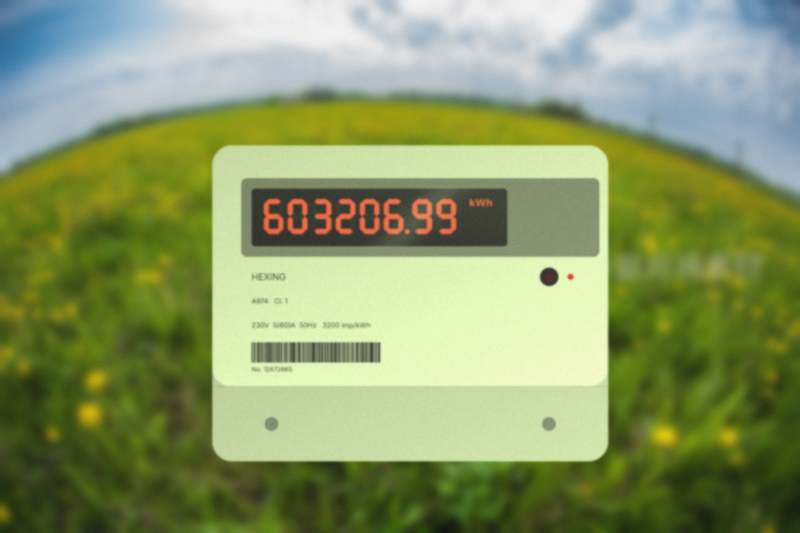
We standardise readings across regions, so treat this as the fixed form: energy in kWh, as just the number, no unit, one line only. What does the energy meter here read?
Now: 603206.99
